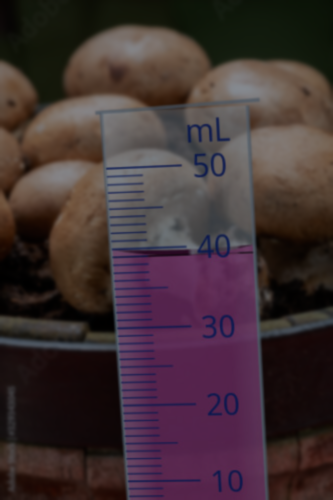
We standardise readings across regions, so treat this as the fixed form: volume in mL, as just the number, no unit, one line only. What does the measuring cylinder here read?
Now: 39
